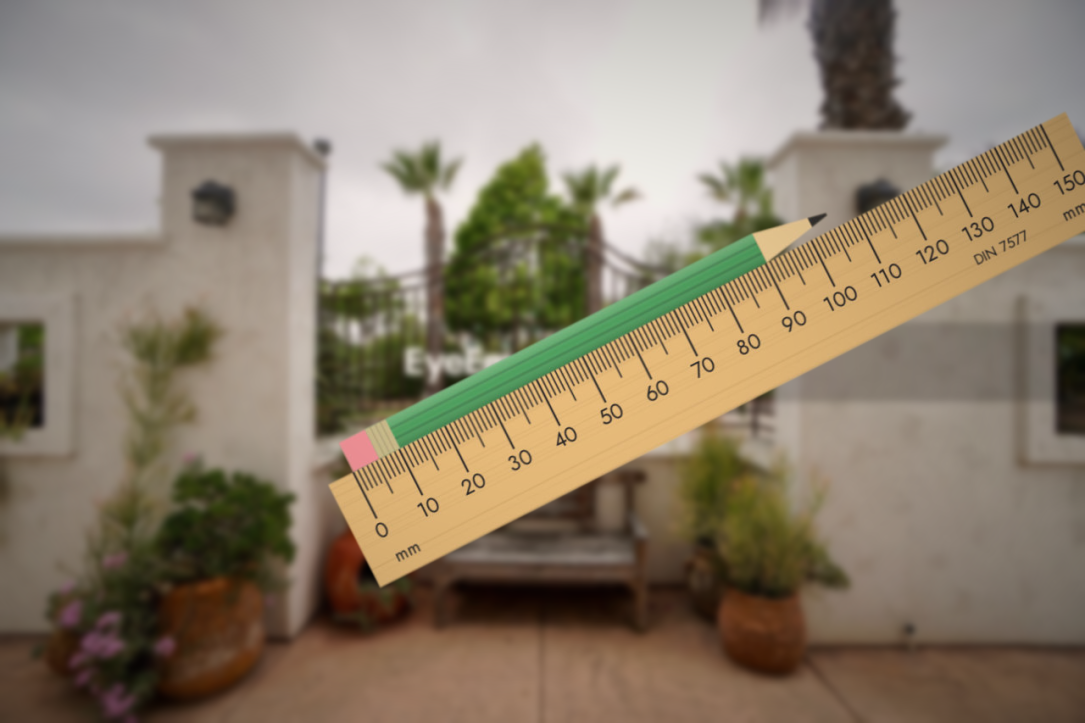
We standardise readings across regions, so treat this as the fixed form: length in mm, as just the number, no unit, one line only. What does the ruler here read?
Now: 105
